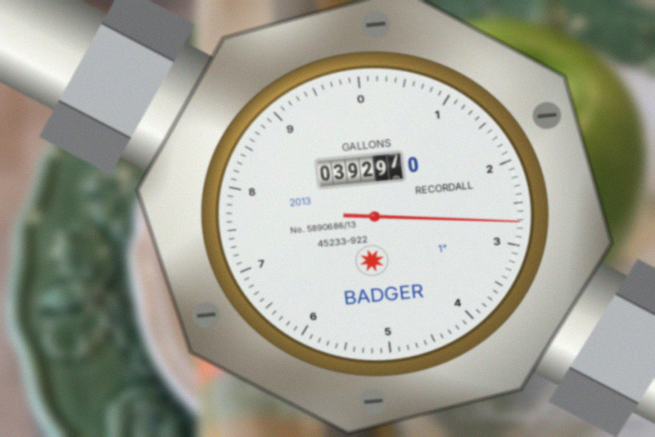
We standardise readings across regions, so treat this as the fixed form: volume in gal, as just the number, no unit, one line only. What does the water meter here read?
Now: 392972.7
